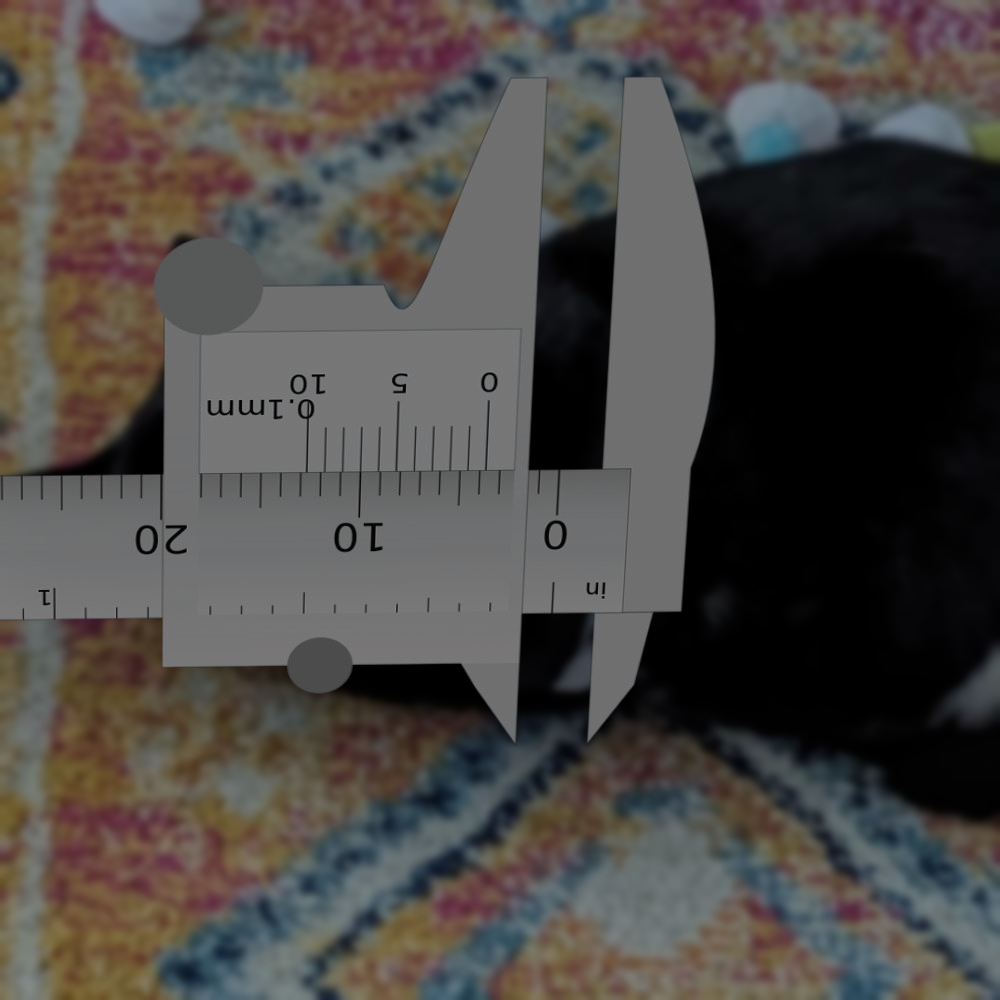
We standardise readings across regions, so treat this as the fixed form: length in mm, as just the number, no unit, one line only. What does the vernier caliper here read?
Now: 3.7
